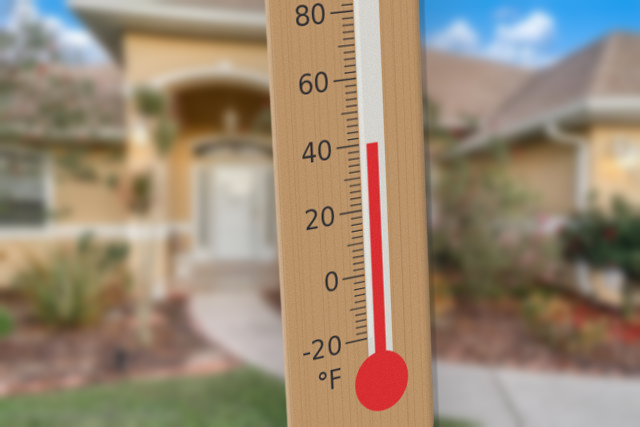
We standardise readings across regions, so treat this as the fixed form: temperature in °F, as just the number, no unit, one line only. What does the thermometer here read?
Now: 40
